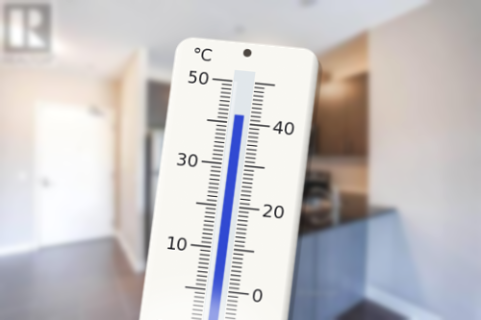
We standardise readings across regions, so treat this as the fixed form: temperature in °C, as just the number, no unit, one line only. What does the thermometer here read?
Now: 42
